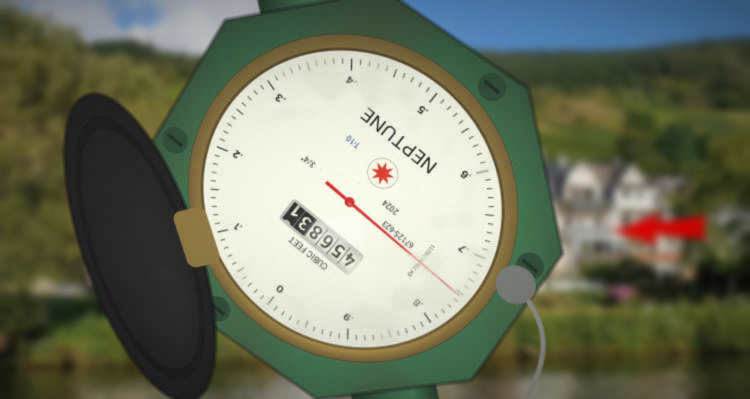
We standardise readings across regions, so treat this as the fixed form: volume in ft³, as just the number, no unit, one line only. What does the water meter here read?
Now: 456830.75
